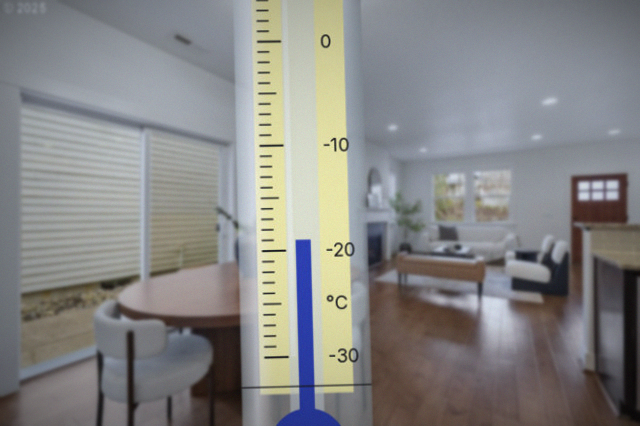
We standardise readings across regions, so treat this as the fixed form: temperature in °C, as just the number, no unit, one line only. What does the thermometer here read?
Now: -19
